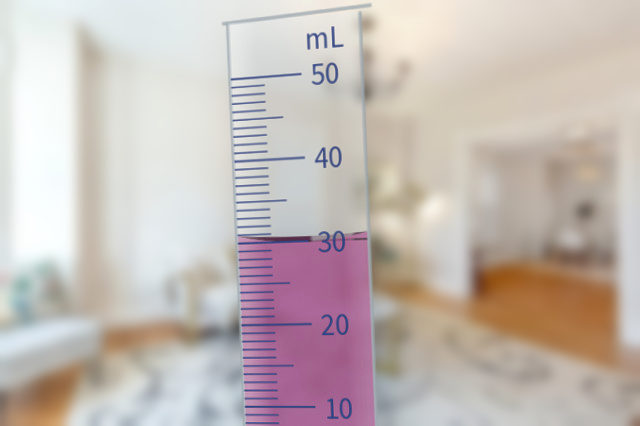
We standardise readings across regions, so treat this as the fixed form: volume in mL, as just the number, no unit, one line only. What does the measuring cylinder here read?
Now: 30
